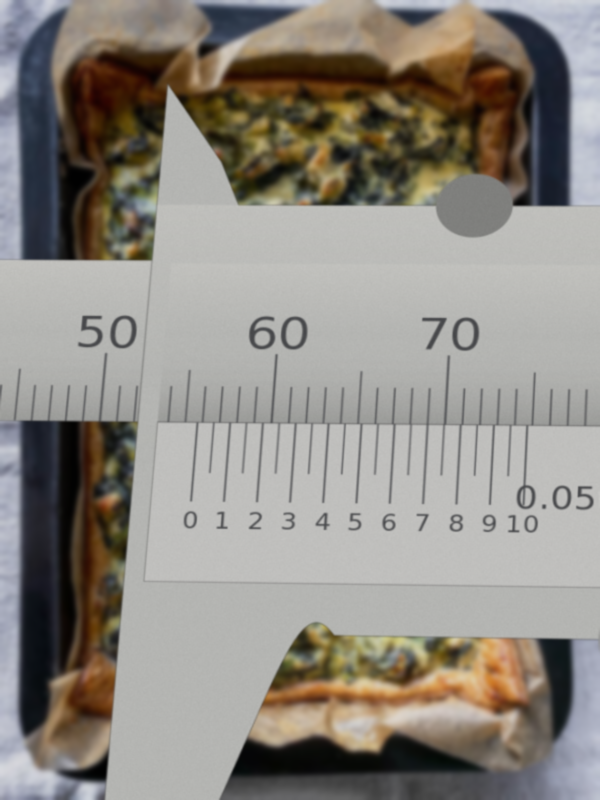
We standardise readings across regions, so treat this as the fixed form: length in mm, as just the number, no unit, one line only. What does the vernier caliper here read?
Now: 55.7
